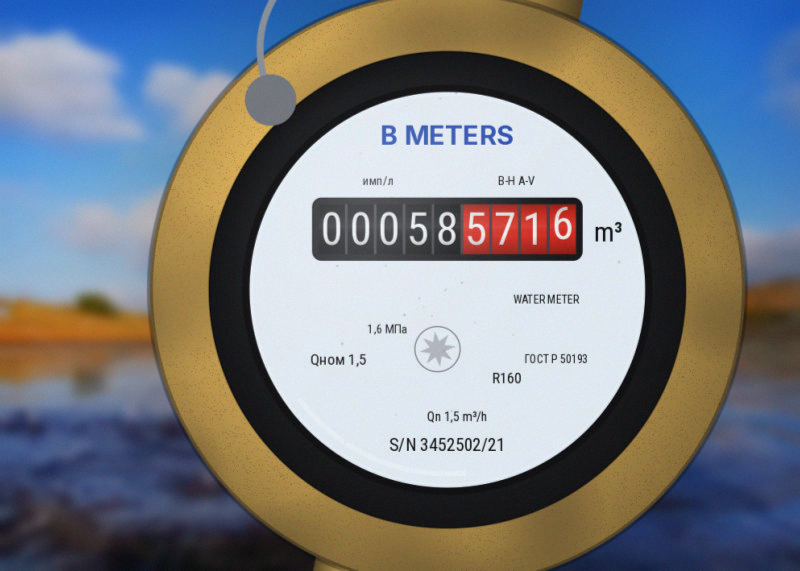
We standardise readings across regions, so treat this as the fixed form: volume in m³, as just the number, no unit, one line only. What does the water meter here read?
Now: 58.5716
